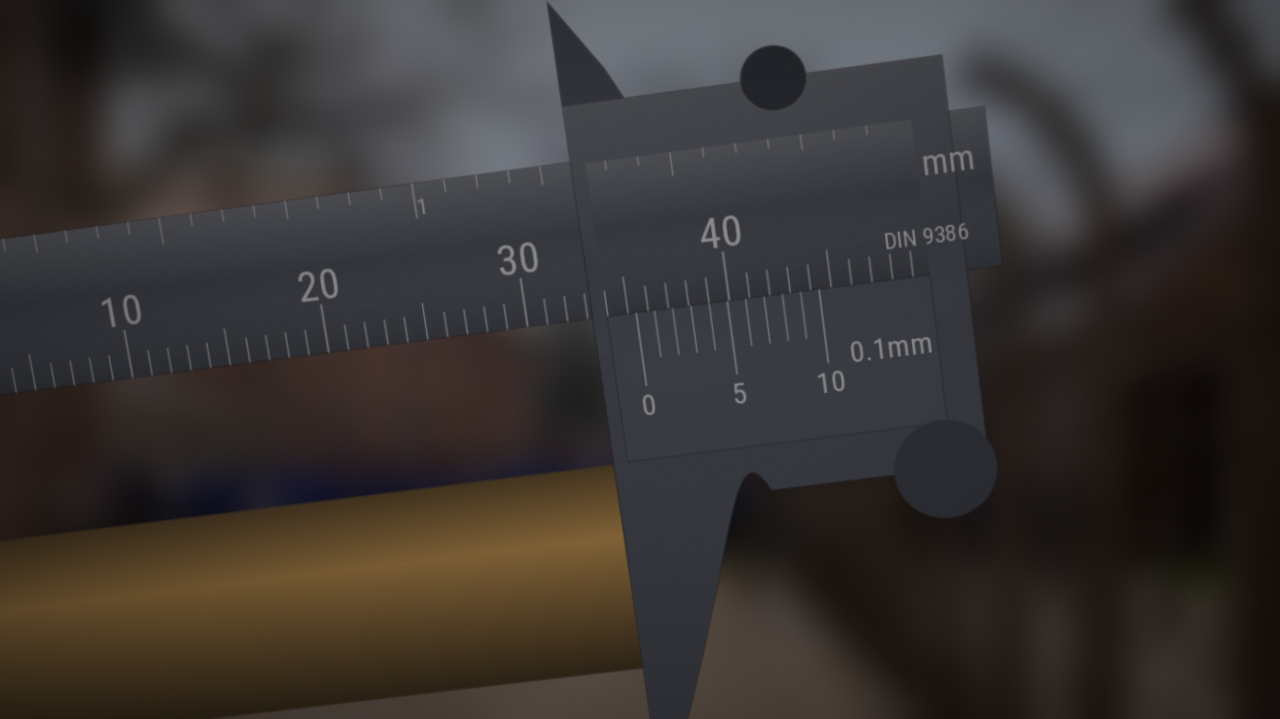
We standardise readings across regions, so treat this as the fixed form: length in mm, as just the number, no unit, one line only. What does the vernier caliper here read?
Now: 35.4
